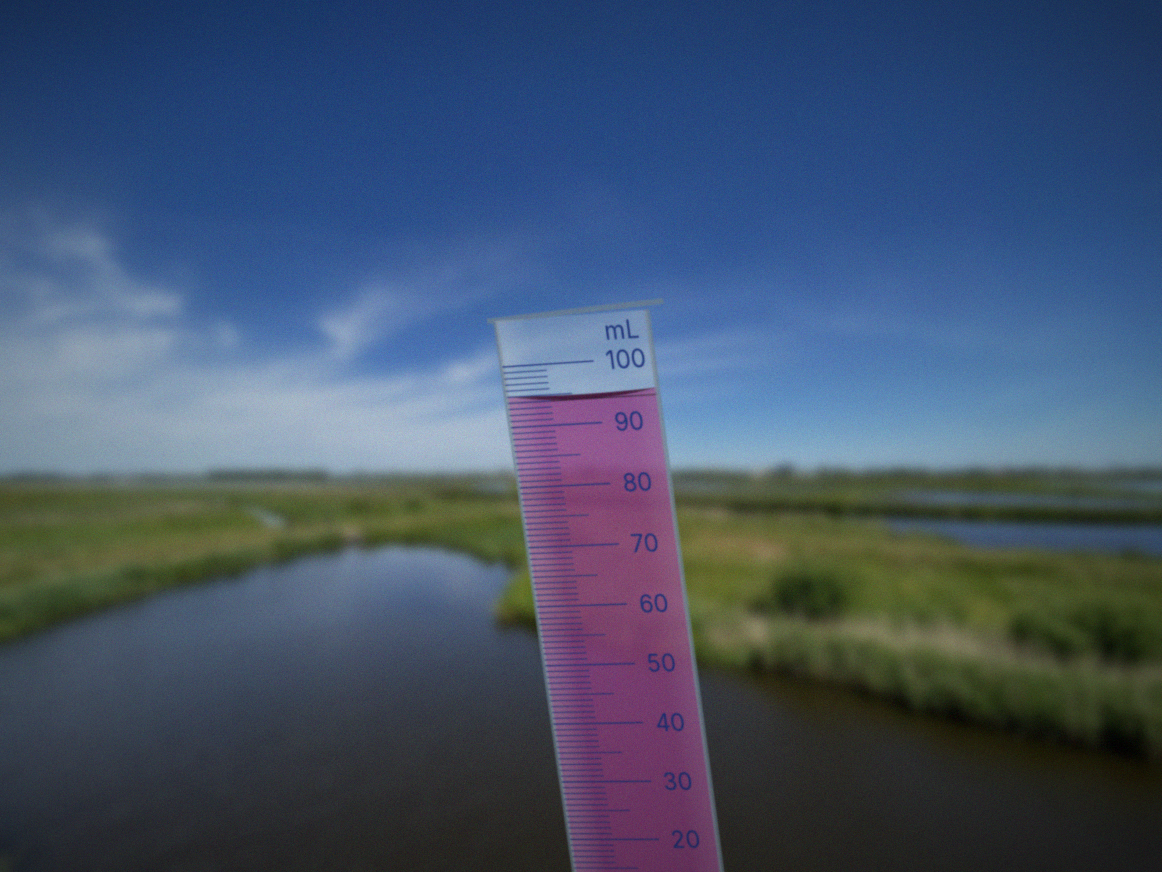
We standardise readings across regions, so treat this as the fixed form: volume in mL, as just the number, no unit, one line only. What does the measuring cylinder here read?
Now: 94
